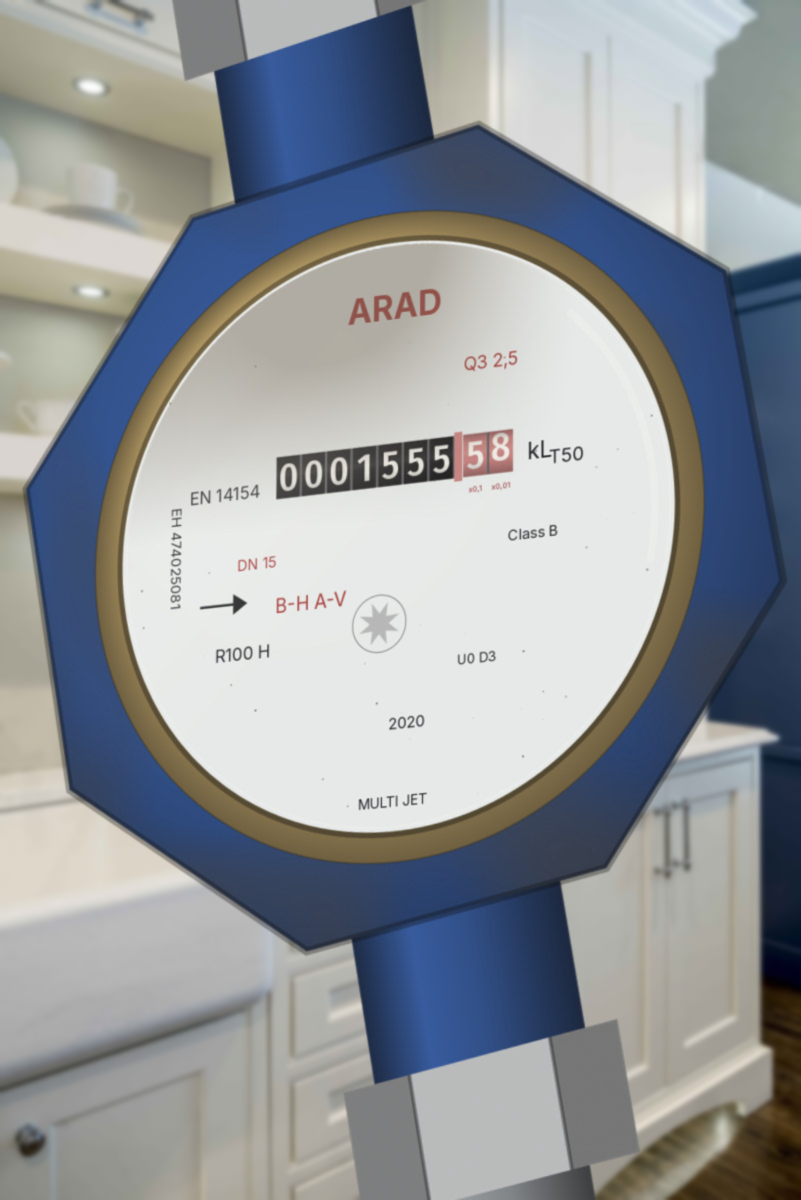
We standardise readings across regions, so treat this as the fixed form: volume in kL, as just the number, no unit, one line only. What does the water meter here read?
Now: 1555.58
